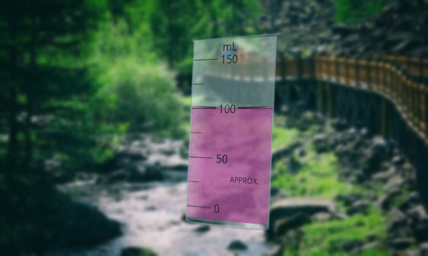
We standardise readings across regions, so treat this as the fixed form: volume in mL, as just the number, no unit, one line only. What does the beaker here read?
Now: 100
